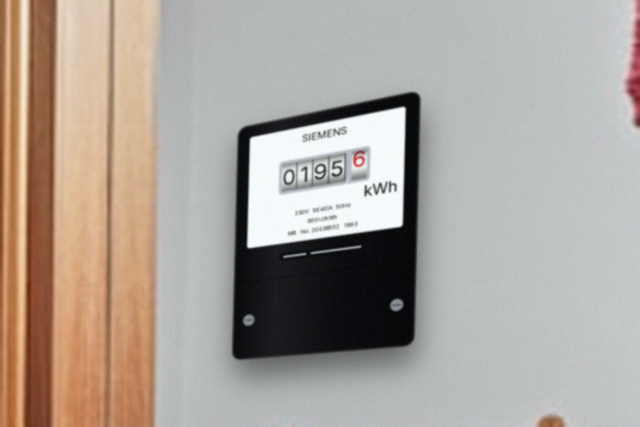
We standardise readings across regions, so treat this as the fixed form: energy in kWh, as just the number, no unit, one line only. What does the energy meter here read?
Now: 195.6
